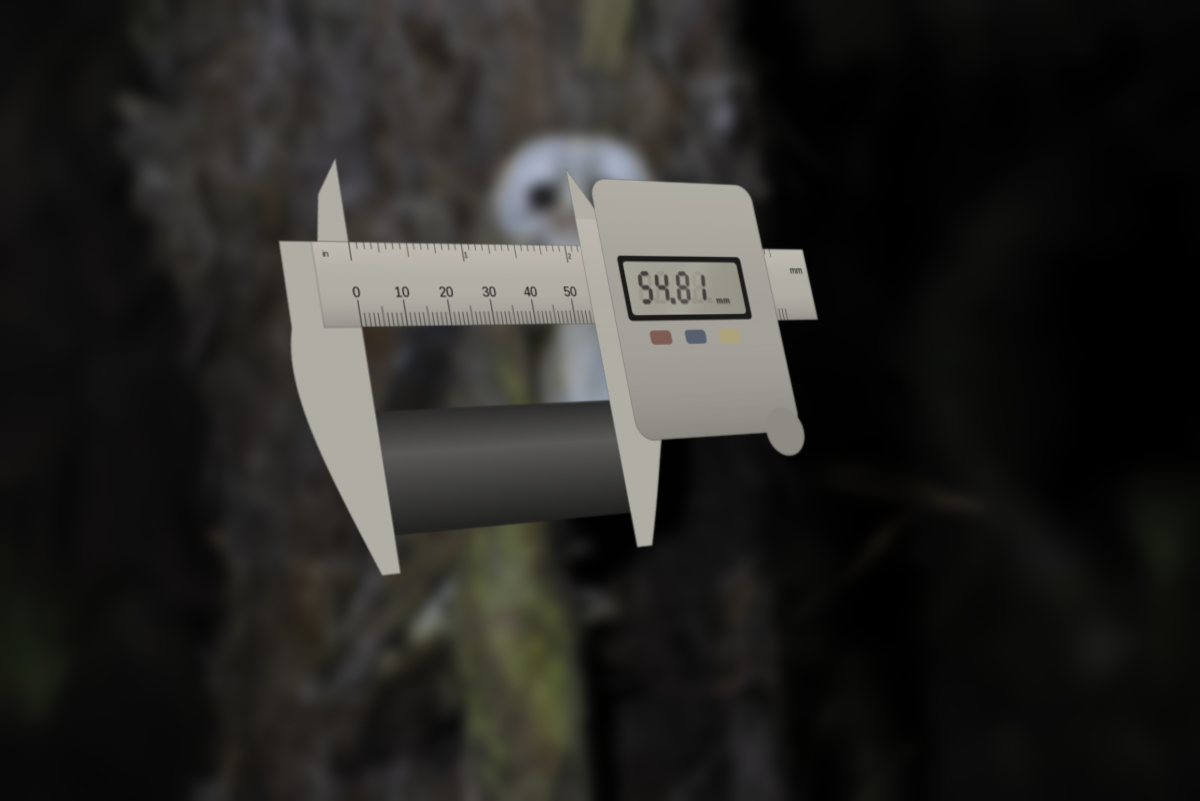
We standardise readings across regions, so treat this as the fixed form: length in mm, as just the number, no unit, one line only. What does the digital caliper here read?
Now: 54.81
